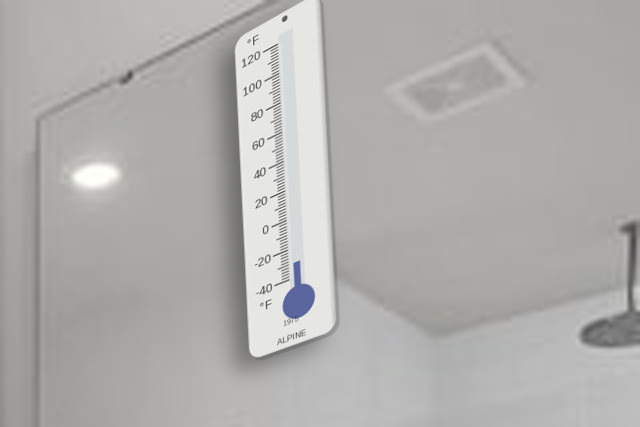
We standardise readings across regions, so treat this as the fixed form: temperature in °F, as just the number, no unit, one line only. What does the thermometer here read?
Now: -30
